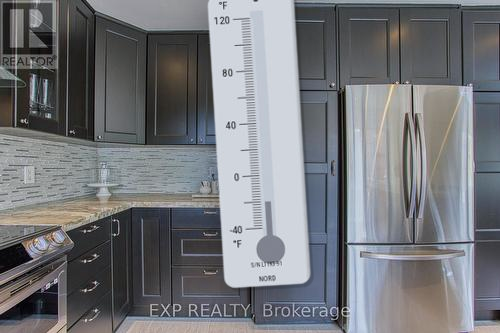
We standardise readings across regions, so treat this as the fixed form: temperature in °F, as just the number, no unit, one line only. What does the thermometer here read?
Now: -20
